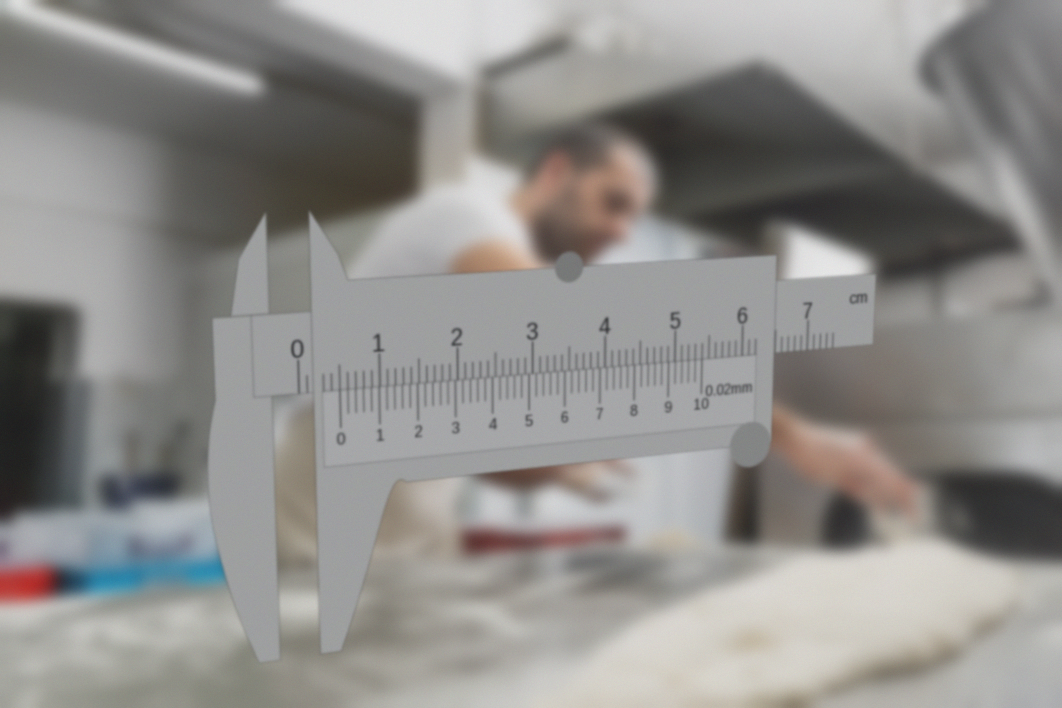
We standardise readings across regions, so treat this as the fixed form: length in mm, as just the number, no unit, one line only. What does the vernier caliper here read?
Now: 5.0
